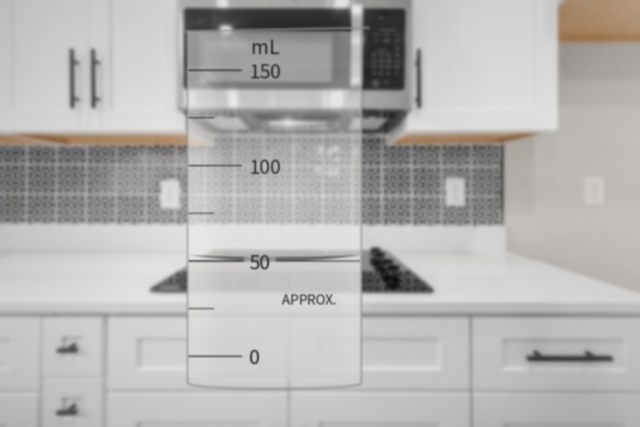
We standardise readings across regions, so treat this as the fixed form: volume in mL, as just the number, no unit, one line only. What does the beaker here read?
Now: 50
